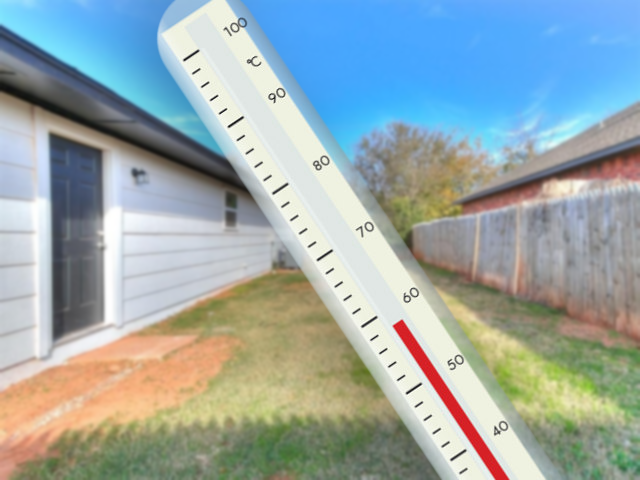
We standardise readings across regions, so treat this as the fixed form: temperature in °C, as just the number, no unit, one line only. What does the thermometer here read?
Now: 58
